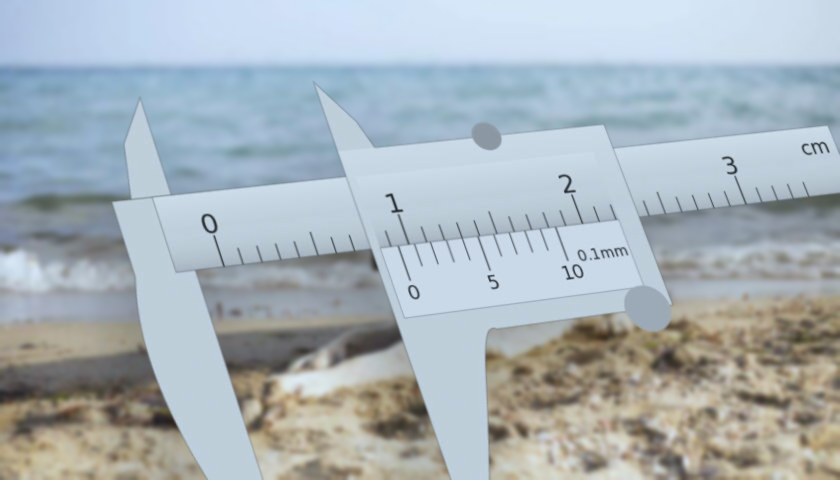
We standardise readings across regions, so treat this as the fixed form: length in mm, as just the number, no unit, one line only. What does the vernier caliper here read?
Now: 9.4
